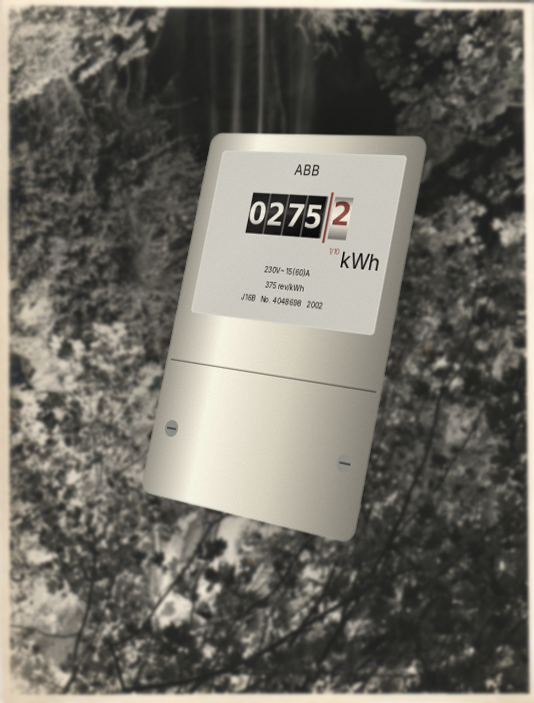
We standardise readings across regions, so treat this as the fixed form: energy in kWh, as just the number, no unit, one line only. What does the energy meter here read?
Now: 275.2
